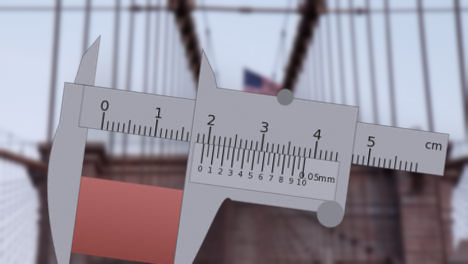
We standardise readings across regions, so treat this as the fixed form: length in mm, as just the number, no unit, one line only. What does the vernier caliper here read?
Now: 19.2
